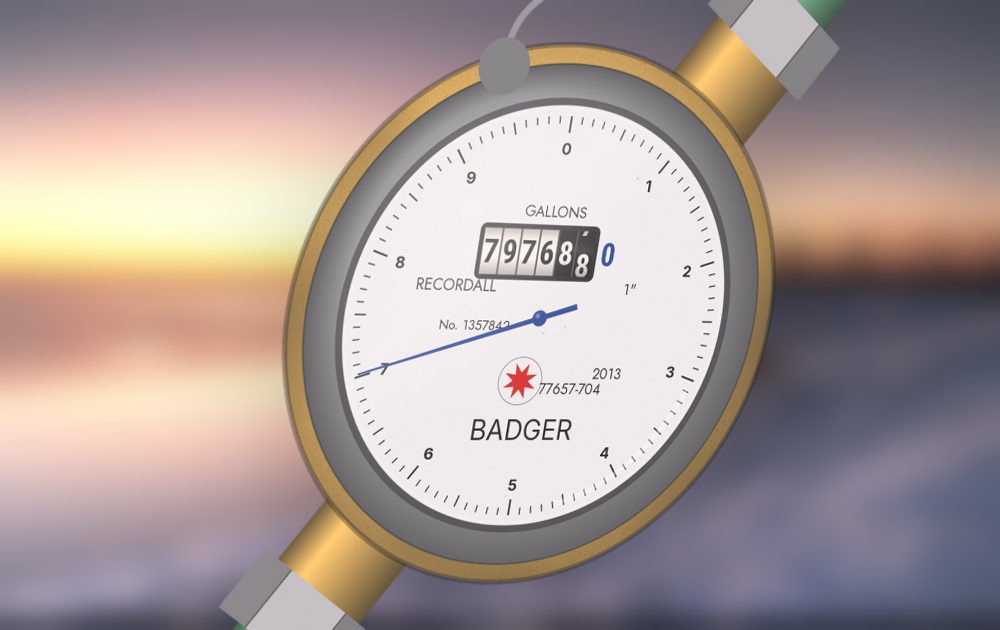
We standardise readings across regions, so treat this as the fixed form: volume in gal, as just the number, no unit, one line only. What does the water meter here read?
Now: 7976877.0
